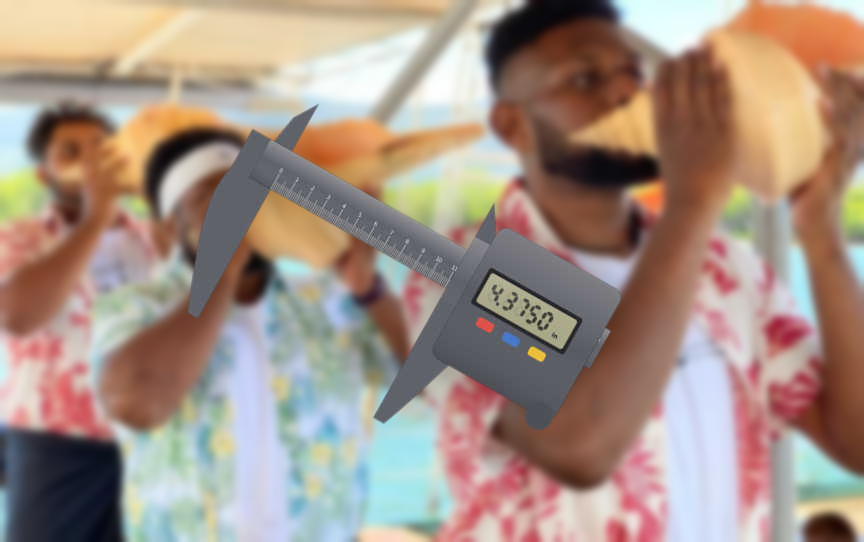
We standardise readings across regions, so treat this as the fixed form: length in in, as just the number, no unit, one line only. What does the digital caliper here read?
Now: 4.3750
